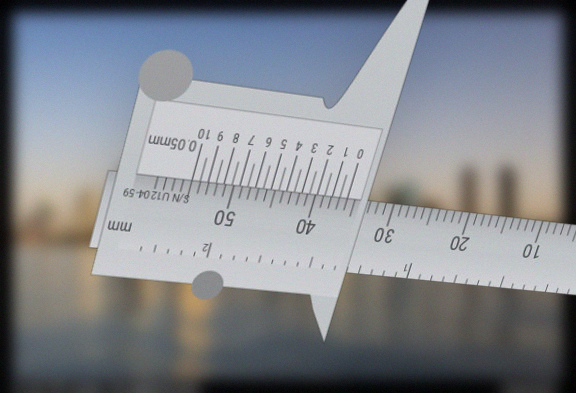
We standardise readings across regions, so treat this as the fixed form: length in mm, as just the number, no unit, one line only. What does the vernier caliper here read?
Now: 36.0
